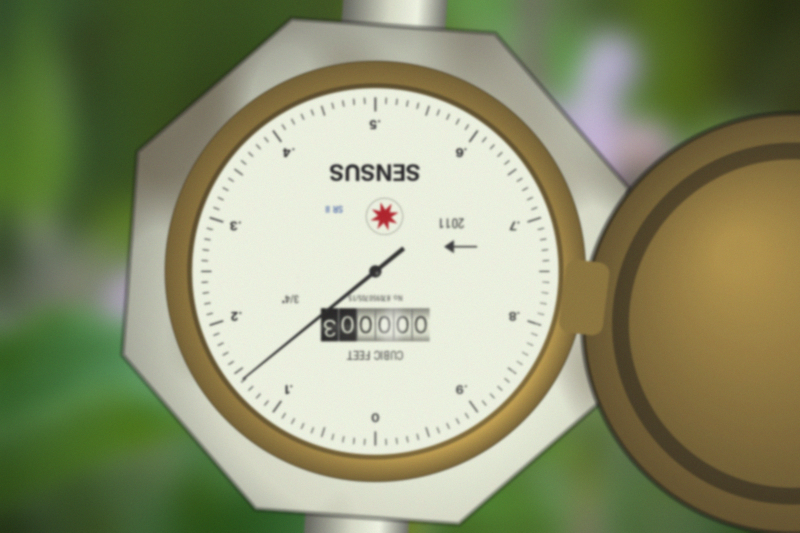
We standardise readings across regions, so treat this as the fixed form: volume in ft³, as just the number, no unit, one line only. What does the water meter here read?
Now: 3.14
